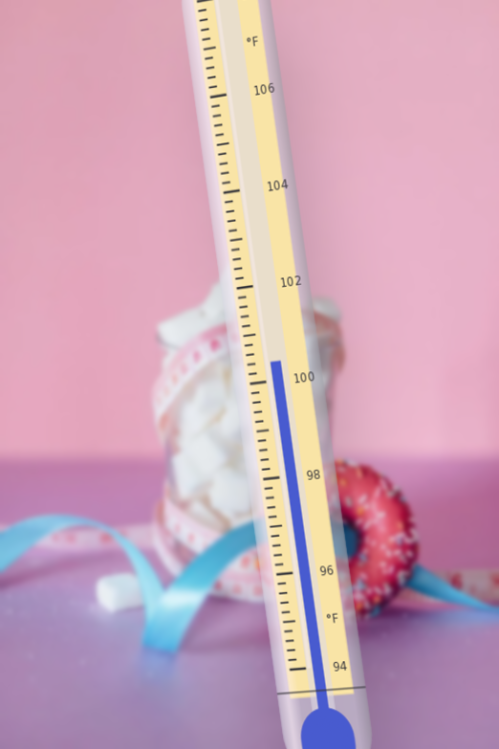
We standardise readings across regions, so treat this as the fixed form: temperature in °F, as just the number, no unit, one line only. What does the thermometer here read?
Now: 100.4
